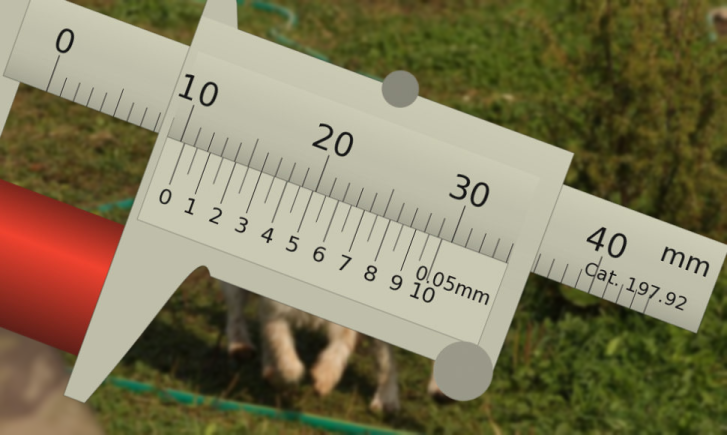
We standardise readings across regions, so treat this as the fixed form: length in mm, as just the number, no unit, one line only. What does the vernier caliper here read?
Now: 10.3
